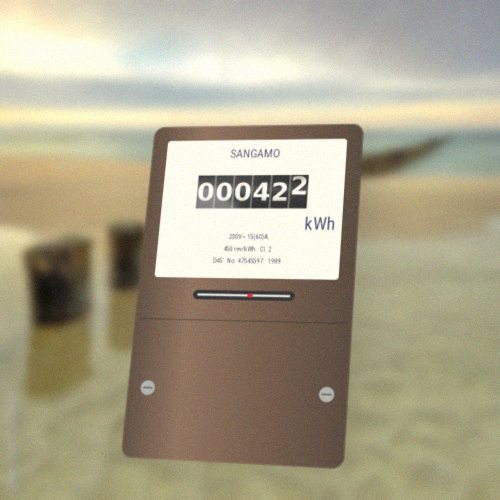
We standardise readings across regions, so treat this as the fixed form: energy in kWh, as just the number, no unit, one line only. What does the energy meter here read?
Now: 422
